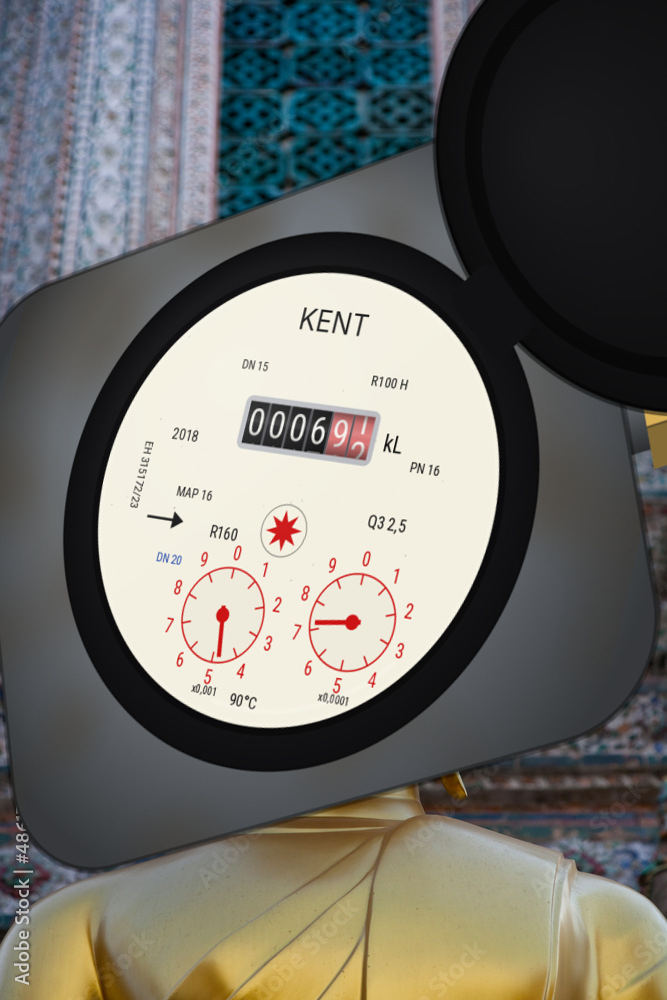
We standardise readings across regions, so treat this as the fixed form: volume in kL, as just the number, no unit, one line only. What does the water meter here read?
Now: 6.9147
